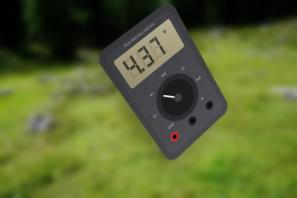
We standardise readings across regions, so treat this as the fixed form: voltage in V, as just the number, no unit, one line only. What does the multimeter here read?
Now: 4.37
